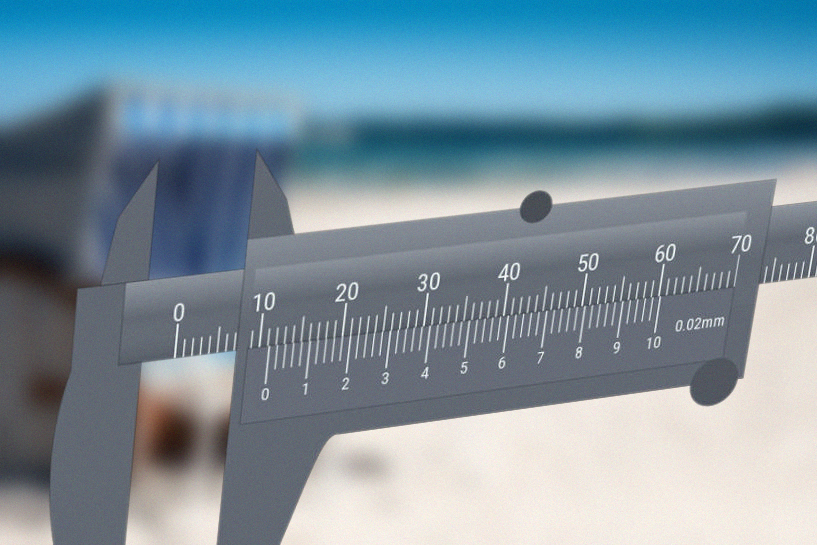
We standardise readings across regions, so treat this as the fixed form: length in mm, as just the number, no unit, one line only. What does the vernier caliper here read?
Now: 11.2
